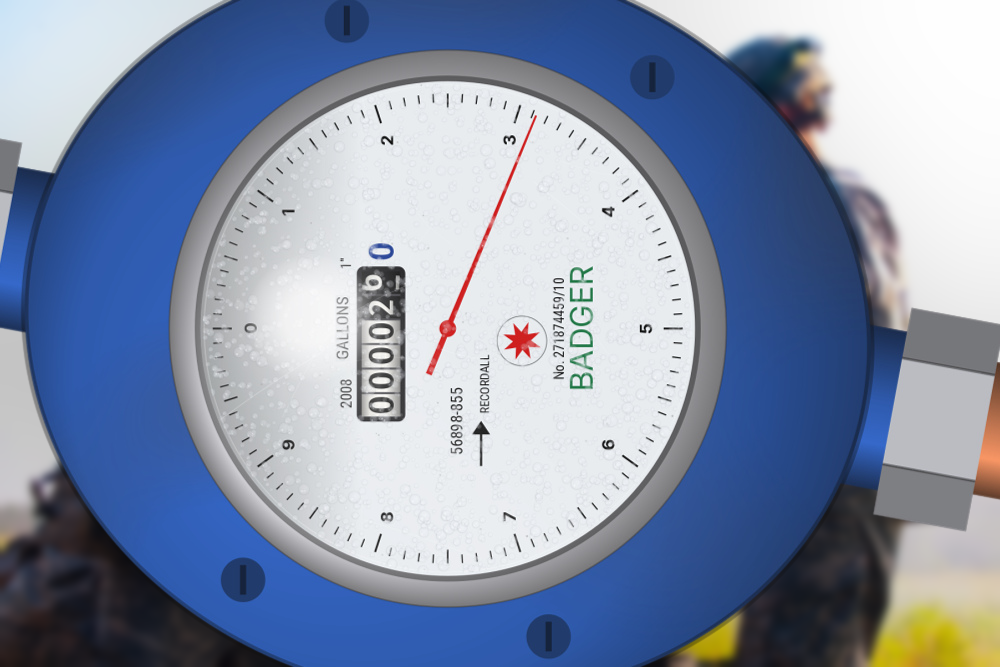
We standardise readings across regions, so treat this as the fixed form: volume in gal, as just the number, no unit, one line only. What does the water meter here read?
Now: 263.1
